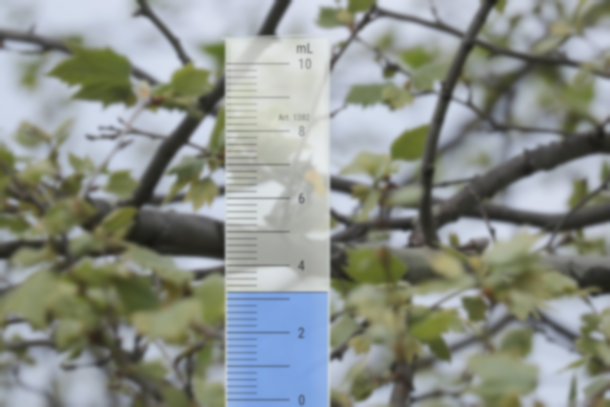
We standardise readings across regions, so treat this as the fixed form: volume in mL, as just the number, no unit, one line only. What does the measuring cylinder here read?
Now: 3.2
